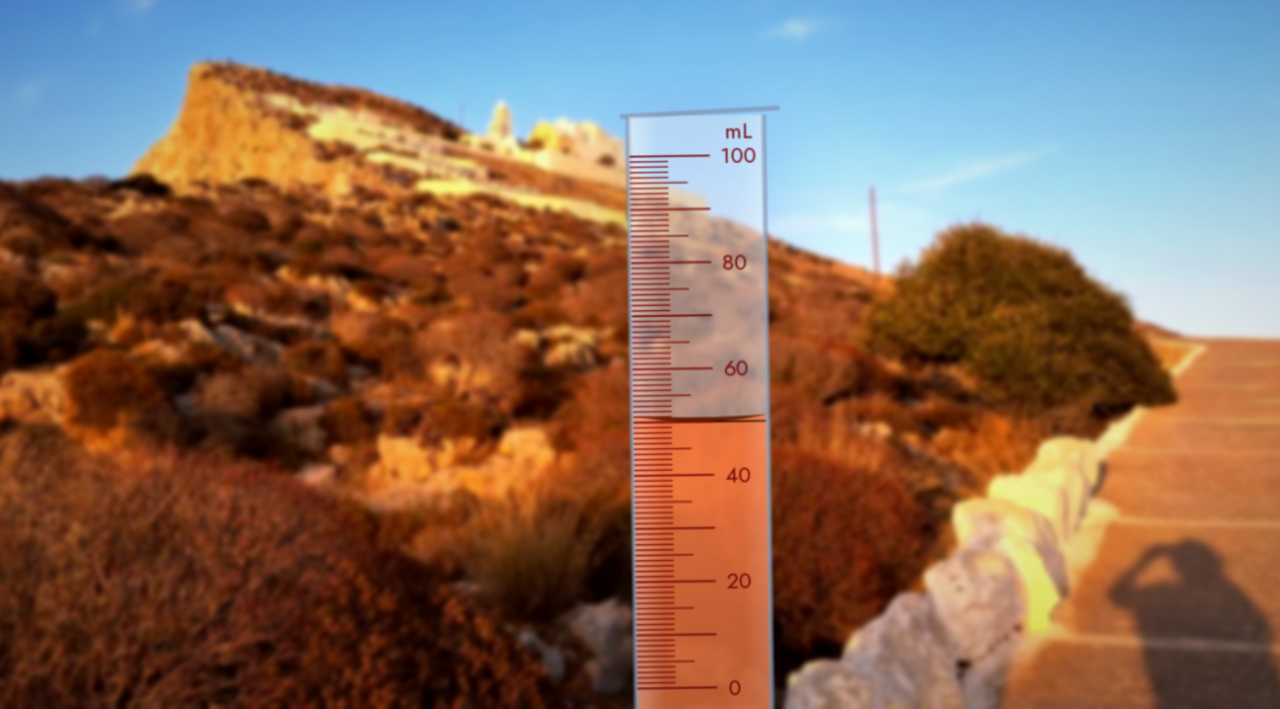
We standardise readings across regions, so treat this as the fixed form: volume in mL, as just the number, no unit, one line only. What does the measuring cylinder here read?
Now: 50
